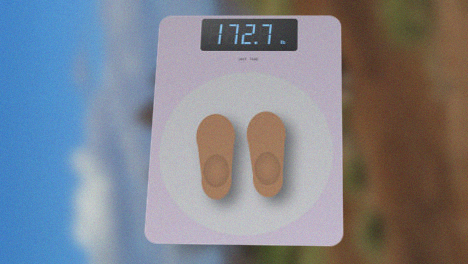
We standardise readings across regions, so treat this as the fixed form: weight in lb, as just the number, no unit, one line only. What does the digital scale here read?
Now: 172.7
